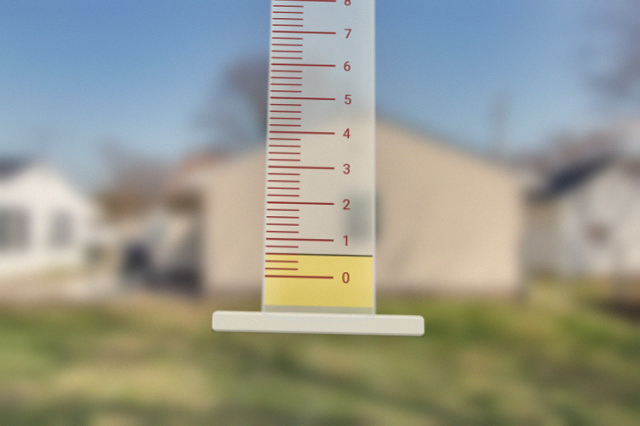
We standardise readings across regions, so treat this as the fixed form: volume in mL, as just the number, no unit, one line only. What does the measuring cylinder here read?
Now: 0.6
